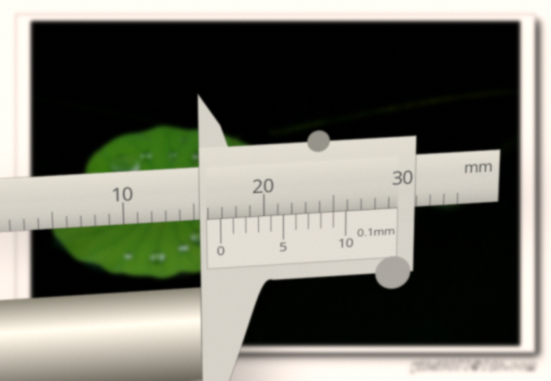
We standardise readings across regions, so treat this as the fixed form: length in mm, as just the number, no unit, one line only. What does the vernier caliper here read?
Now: 16.9
